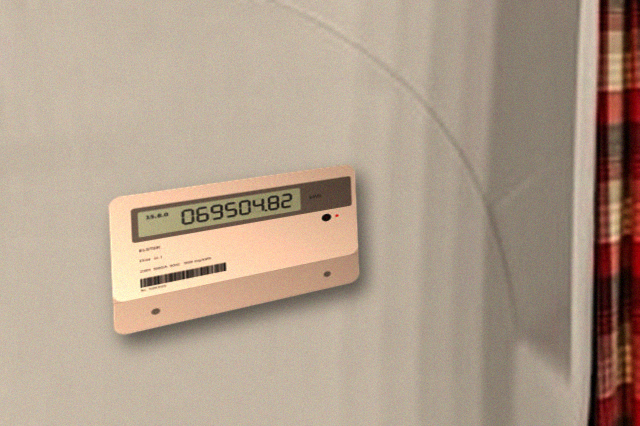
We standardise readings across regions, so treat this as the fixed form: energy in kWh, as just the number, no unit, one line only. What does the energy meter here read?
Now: 69504.82
